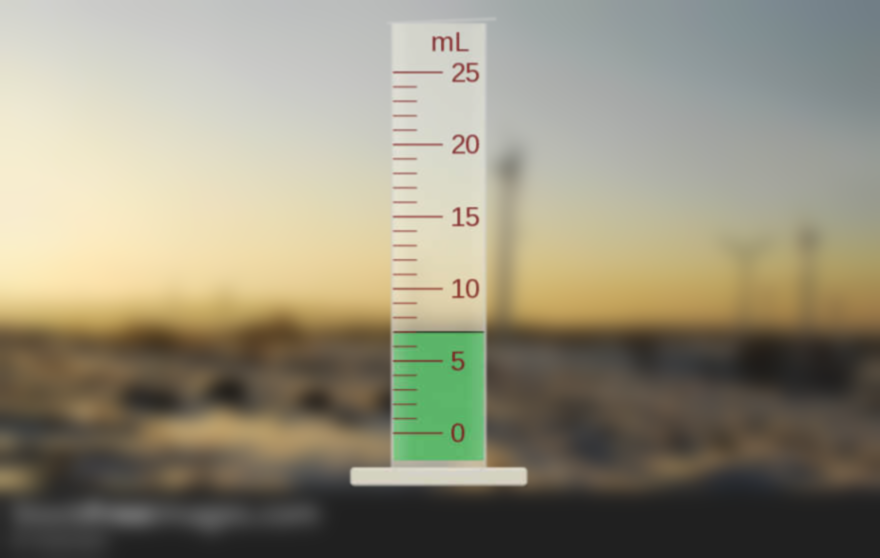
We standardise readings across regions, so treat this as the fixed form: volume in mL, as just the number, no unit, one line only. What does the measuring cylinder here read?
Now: 7
